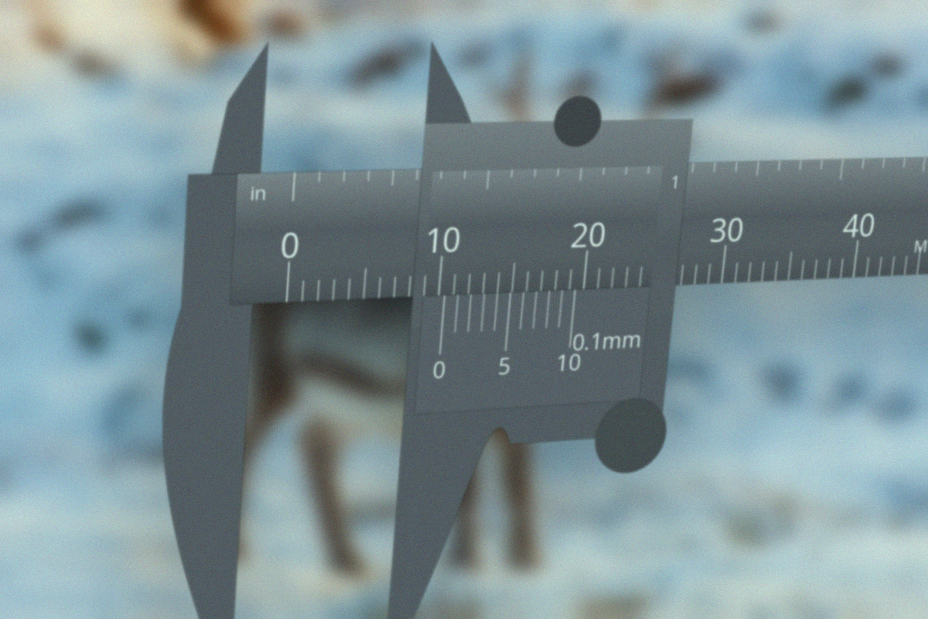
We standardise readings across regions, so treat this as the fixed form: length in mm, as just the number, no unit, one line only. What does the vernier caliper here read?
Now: 10.4
